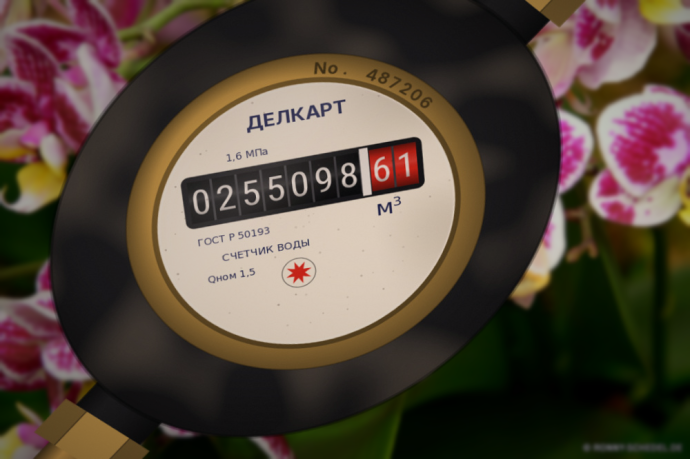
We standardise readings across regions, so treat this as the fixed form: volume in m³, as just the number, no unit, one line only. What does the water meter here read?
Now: 255098.61
